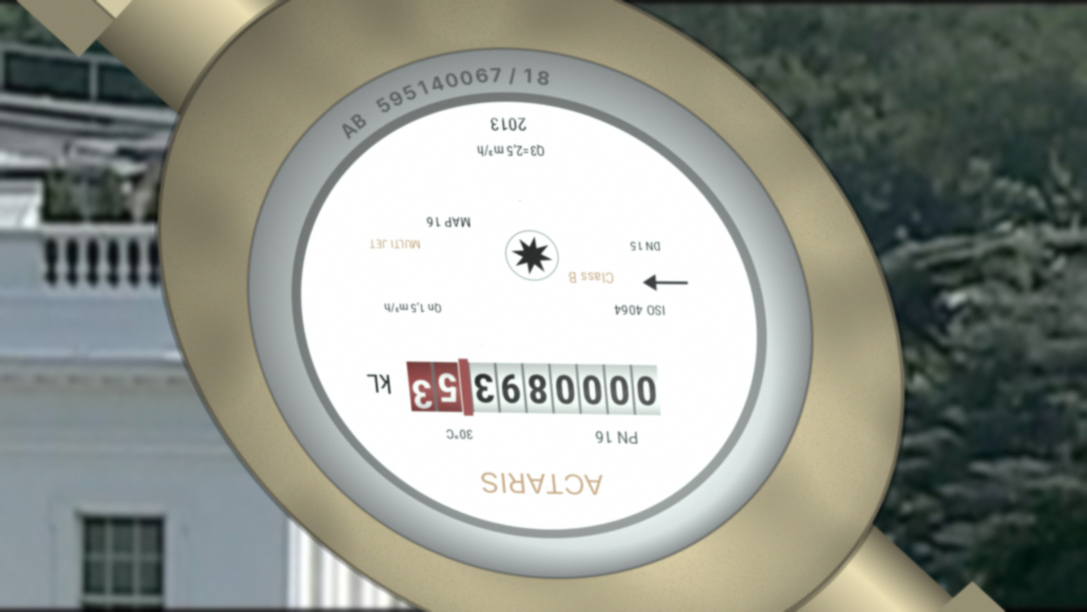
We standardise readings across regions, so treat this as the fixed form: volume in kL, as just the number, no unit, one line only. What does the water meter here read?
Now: 893.53
